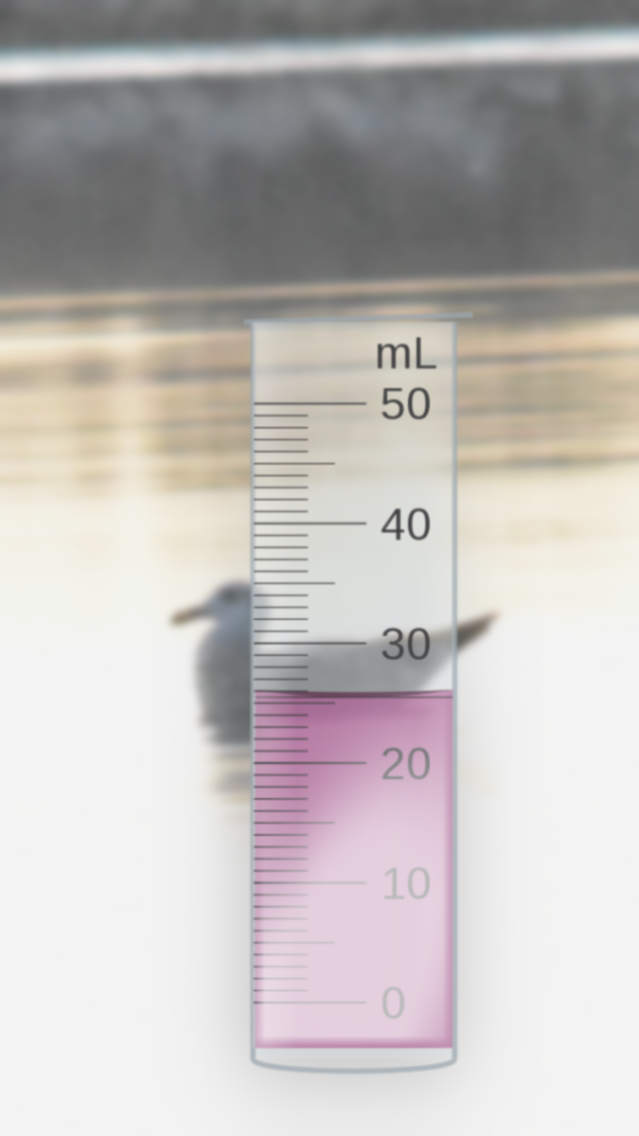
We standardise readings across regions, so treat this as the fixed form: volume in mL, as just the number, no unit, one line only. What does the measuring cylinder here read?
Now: 25.5
